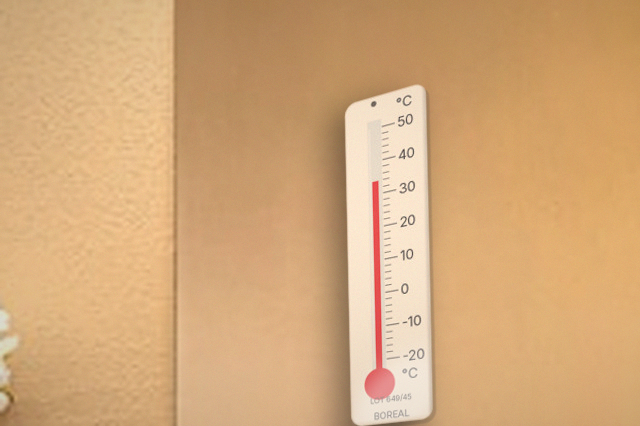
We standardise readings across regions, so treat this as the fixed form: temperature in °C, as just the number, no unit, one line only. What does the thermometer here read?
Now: 34
